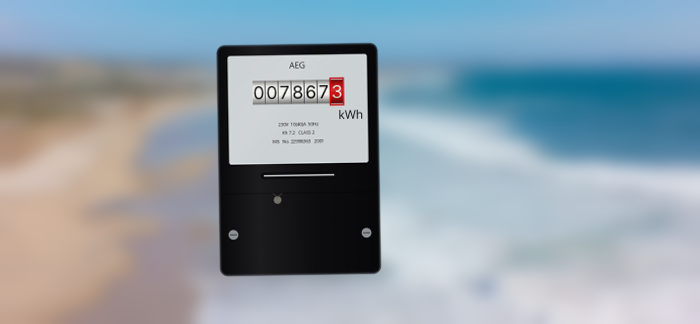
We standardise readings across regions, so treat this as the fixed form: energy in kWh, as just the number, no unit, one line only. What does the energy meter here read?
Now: 7867.3
